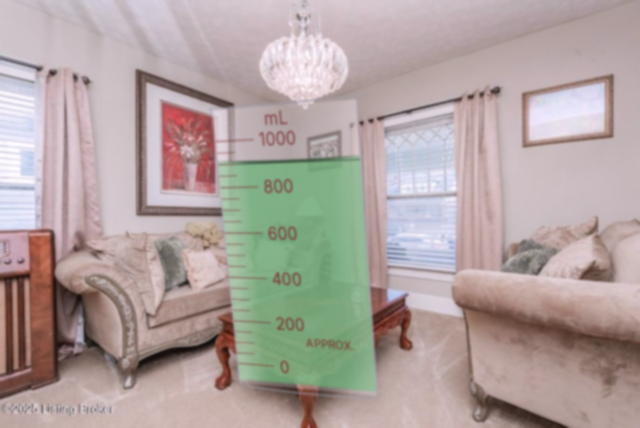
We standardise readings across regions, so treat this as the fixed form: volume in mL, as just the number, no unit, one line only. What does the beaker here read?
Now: 900
